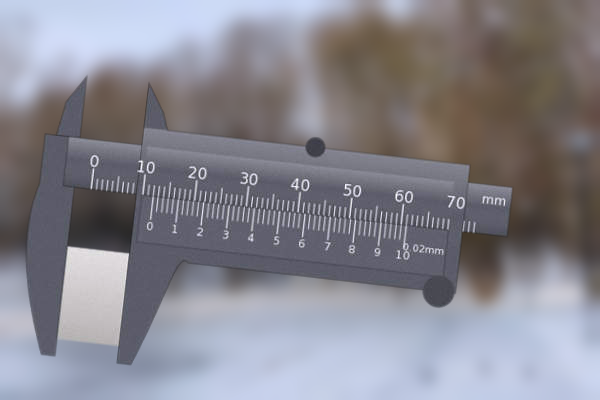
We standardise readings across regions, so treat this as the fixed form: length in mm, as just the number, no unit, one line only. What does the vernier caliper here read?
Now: 12.0
